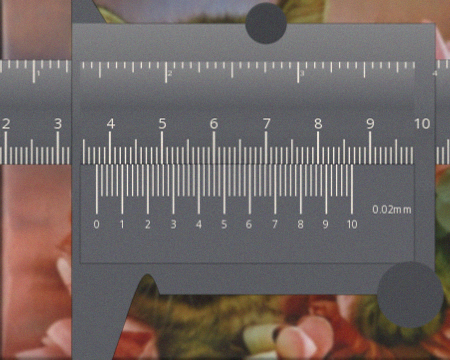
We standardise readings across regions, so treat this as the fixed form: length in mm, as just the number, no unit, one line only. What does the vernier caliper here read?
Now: 37.5
